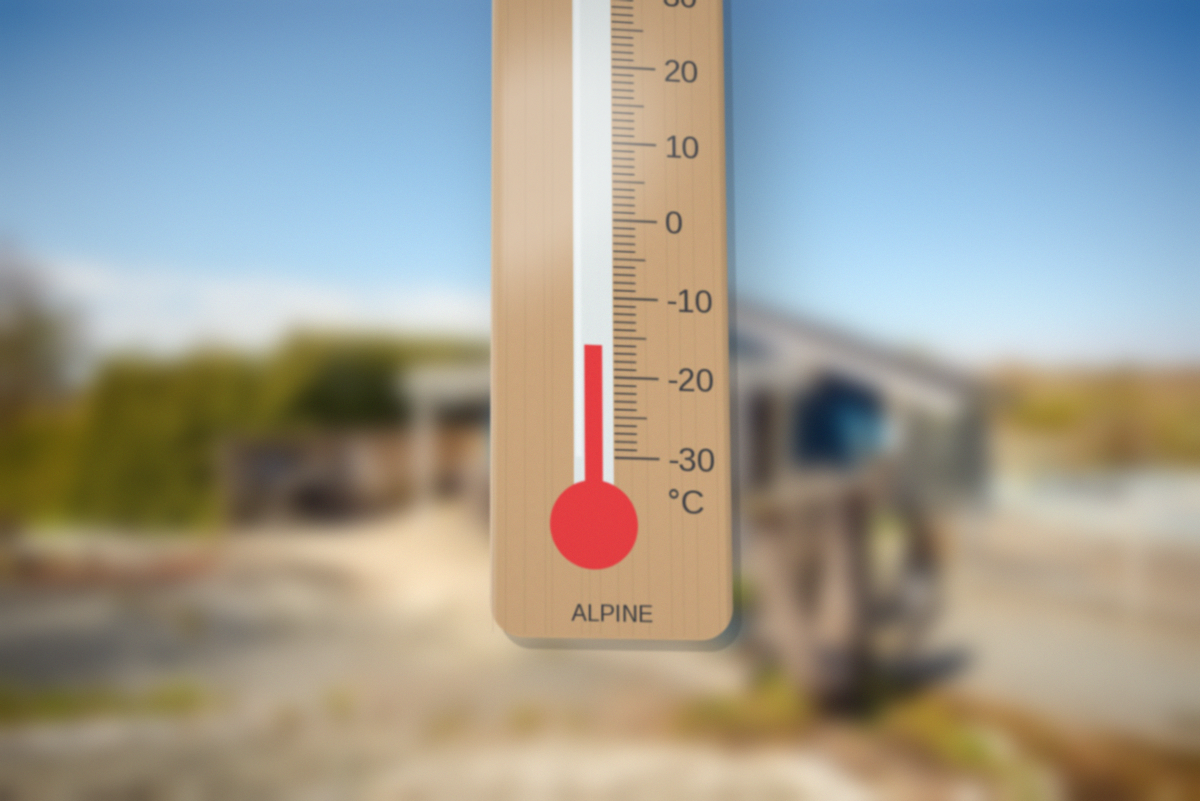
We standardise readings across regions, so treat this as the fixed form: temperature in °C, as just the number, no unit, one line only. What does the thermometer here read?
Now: -16
